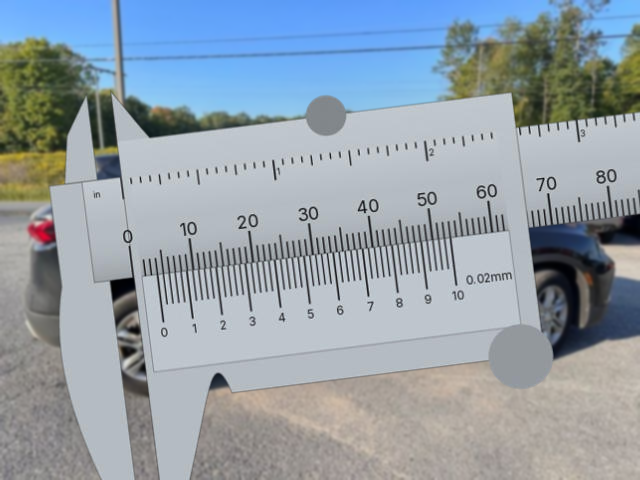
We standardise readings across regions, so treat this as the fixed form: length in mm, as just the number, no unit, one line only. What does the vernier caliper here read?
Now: 4.0
